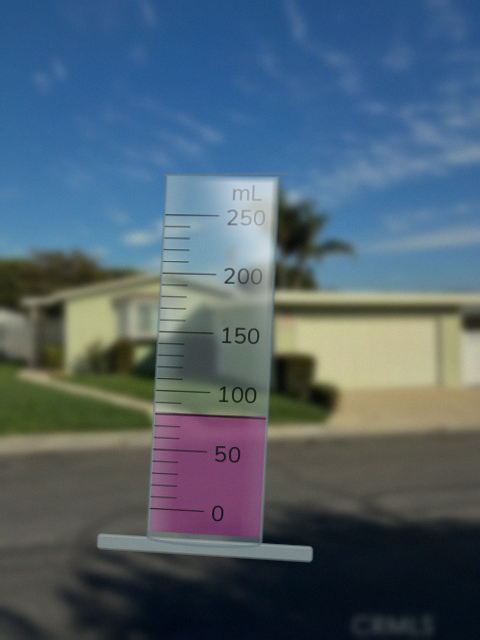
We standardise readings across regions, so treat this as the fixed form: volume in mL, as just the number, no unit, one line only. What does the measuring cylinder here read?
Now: 80
